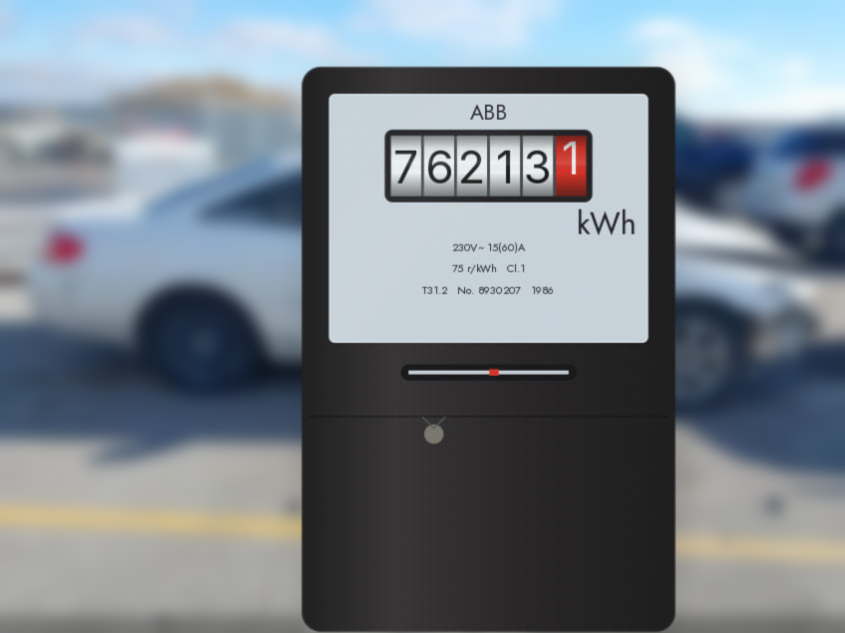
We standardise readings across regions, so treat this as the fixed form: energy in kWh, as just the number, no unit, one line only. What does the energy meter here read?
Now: 76213.1
